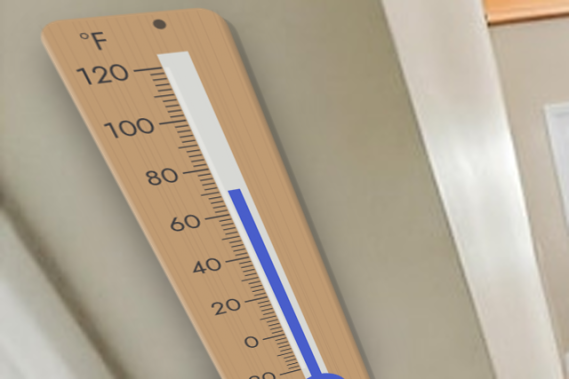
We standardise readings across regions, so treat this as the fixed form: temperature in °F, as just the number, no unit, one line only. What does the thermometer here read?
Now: 70
